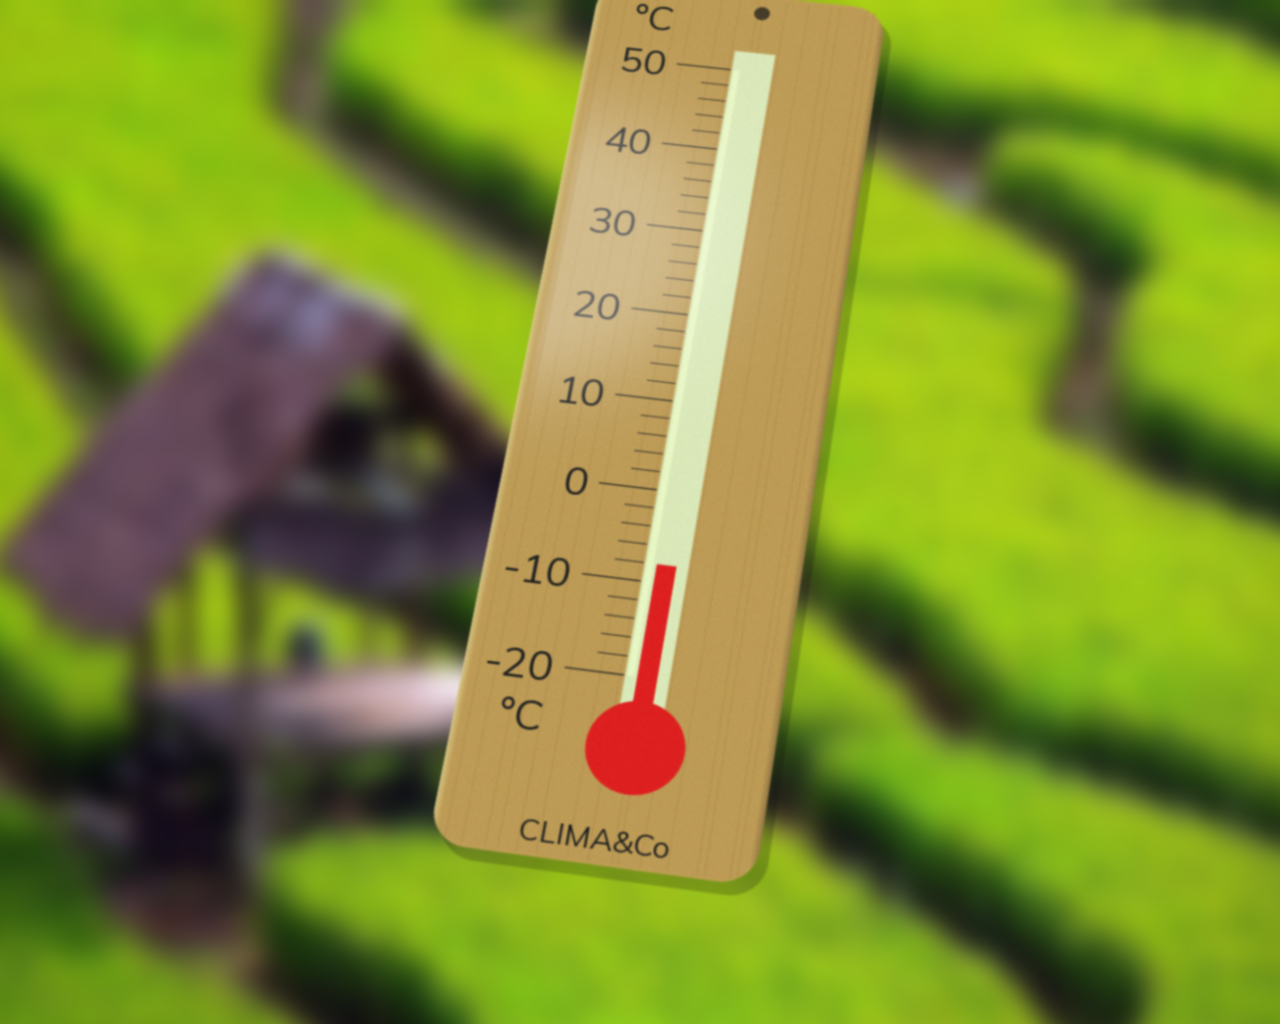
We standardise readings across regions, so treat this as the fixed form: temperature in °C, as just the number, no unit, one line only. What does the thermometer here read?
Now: -8
